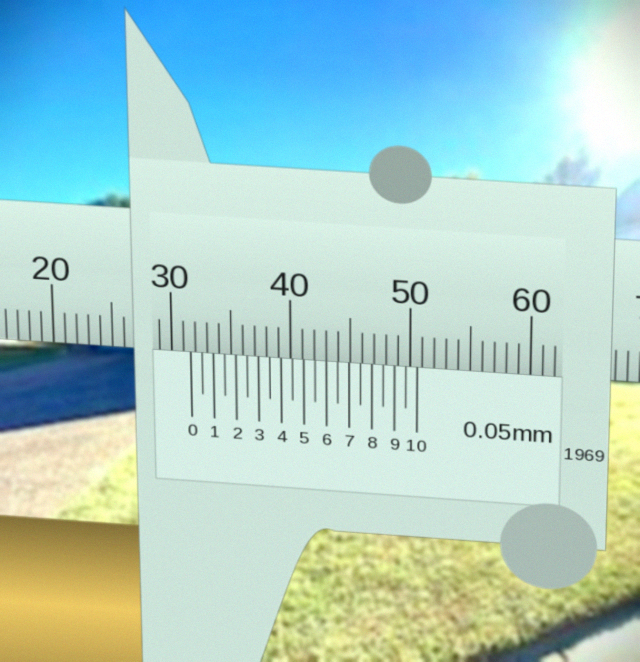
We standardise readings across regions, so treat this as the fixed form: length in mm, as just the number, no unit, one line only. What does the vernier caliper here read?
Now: 31.6
